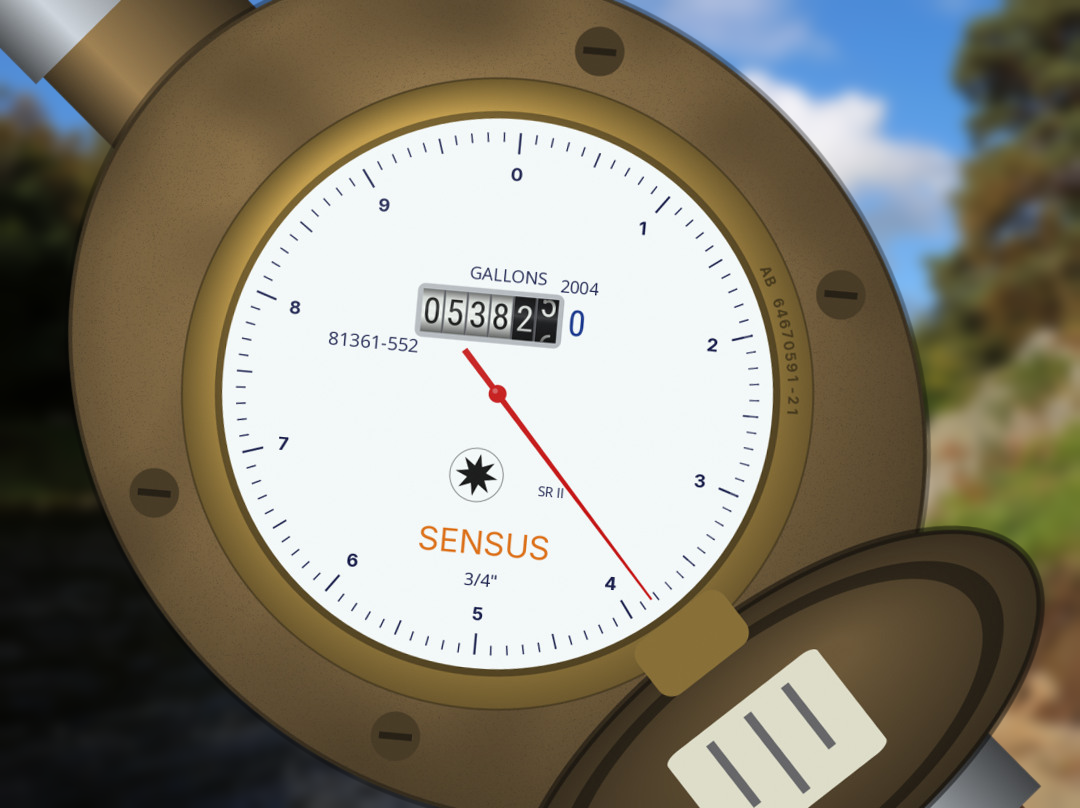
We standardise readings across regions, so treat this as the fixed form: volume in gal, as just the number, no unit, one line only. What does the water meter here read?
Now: 538253.8
